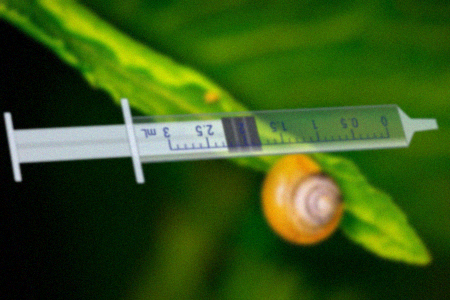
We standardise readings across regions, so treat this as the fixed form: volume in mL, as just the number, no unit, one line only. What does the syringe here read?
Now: 1.8
